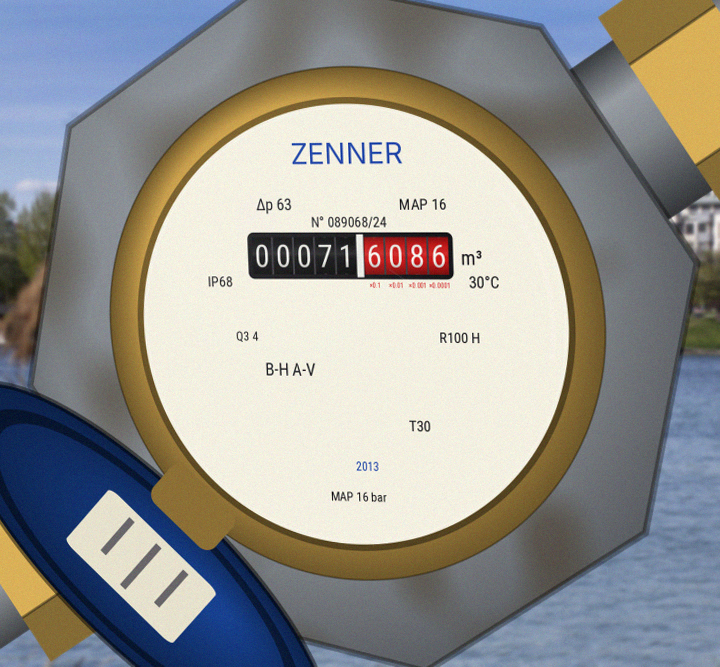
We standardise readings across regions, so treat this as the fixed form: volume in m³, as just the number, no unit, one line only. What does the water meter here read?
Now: 71.6086
